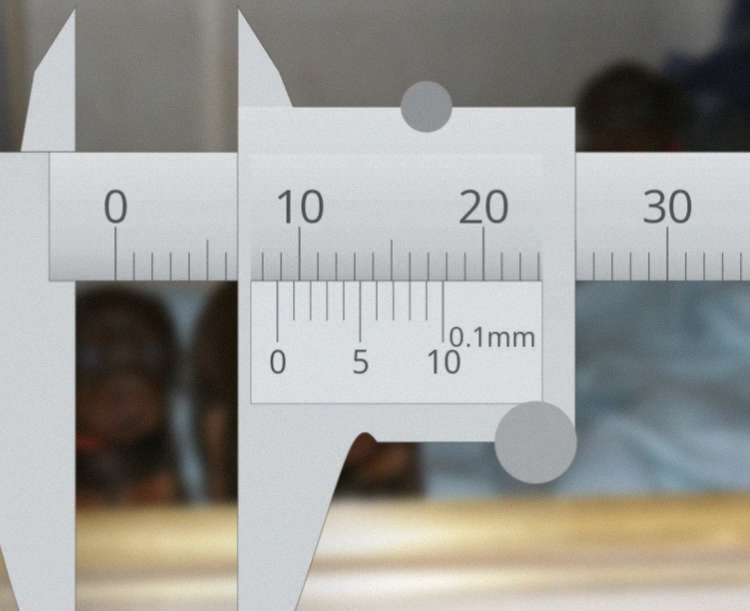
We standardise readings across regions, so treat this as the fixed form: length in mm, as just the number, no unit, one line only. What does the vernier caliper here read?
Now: 8.8
